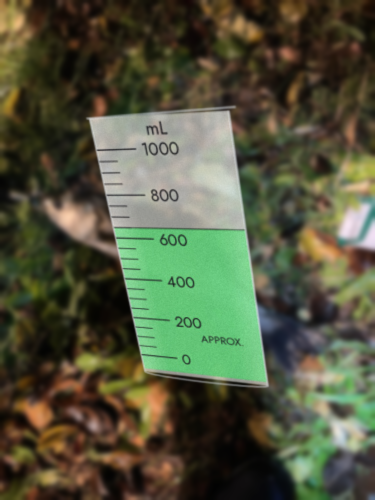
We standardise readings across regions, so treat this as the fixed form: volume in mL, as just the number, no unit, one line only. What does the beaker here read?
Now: 650
